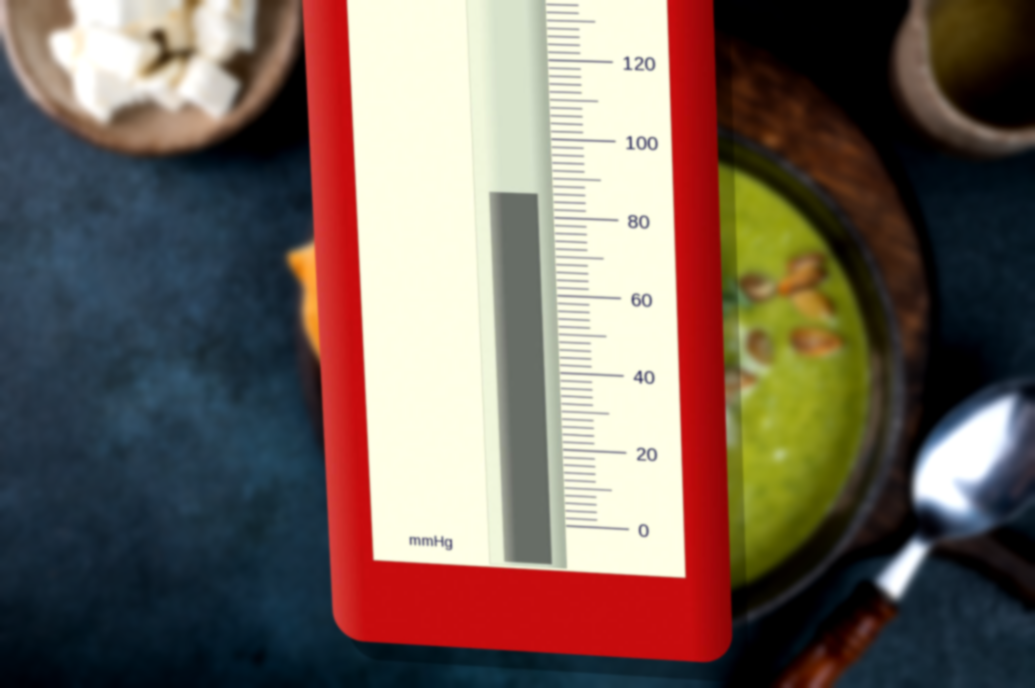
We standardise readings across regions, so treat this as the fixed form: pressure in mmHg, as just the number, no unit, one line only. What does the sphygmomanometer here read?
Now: 86
